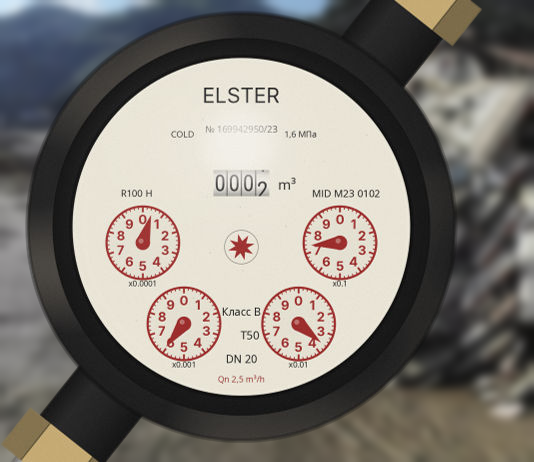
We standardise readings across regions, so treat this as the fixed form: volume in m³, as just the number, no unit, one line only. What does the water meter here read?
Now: 1.7360
